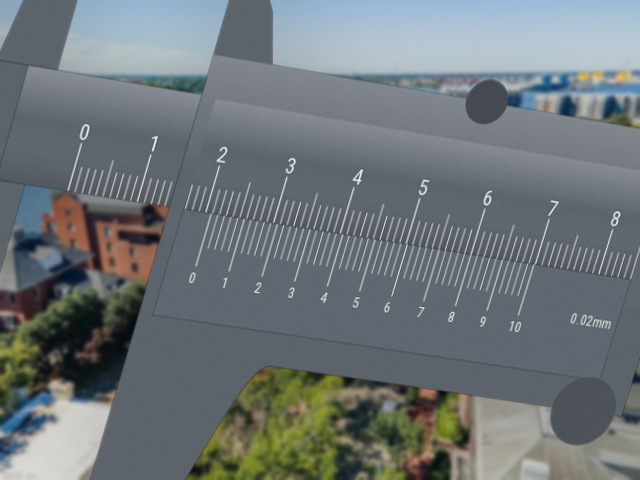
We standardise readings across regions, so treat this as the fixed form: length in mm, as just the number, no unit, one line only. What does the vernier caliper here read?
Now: 20.8
